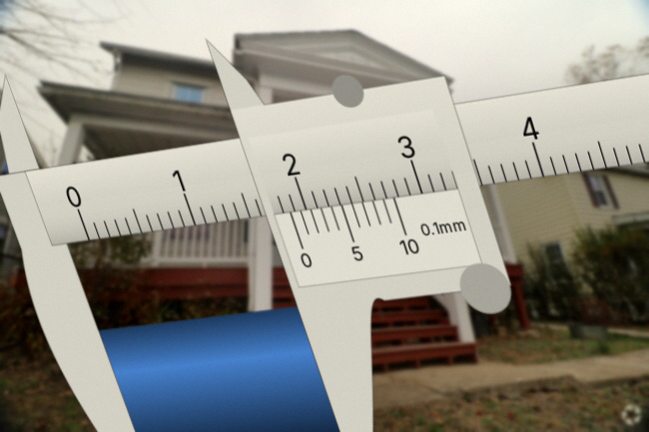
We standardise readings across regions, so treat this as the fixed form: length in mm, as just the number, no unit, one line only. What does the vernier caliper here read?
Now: 18.6
